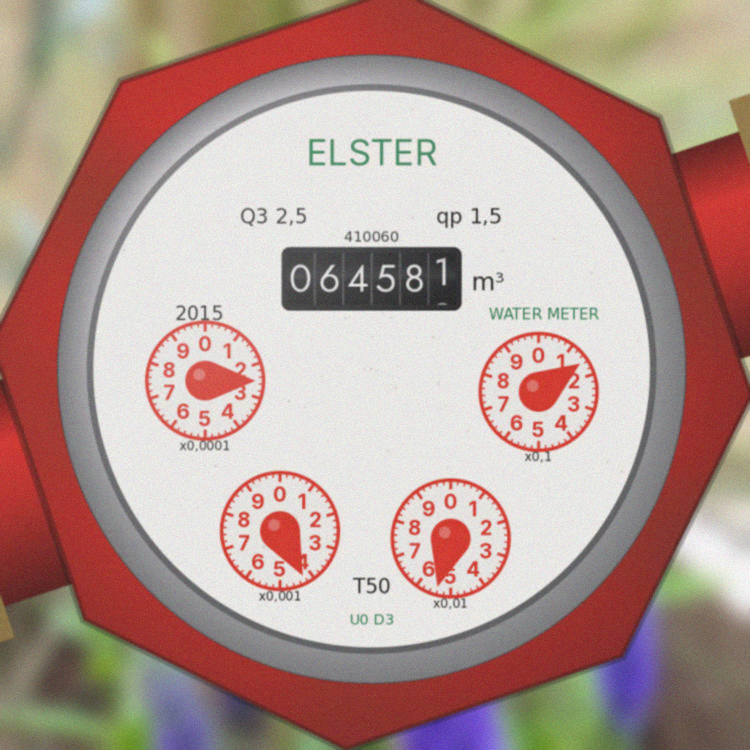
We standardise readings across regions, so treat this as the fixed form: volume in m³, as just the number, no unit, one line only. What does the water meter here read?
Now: 64581.1542
